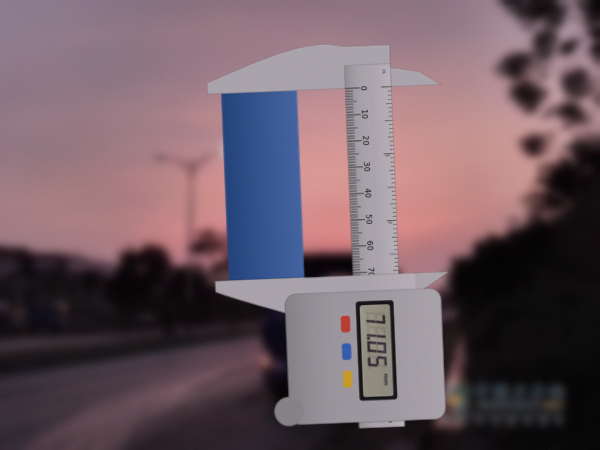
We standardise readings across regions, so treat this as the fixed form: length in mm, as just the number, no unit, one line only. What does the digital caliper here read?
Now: 71.05
